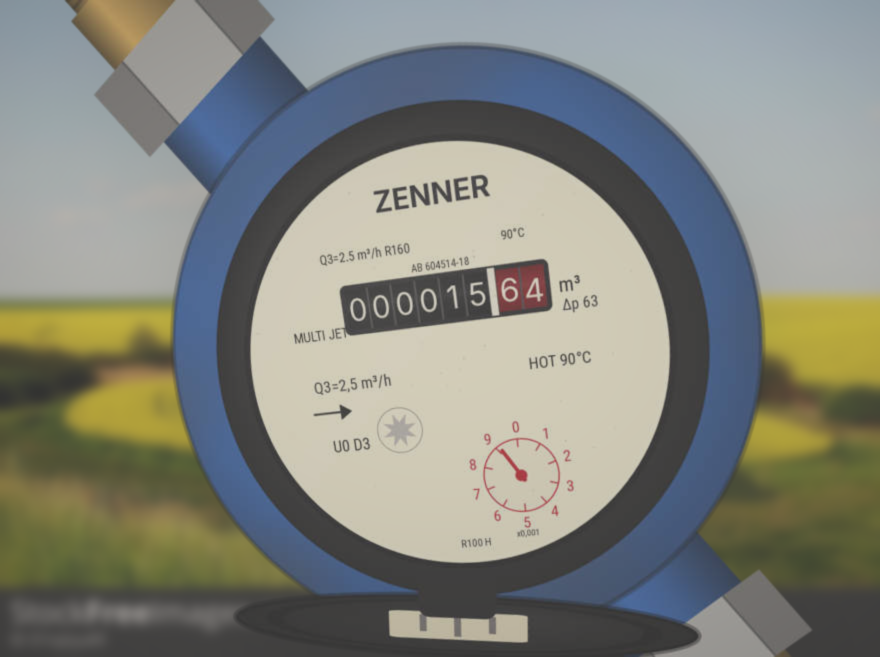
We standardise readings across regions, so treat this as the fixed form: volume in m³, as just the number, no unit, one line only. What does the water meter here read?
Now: 15.639
